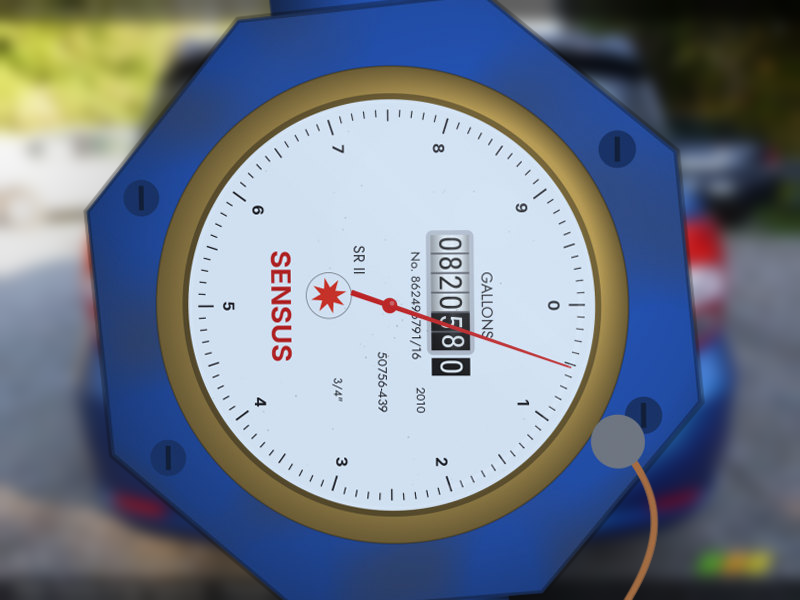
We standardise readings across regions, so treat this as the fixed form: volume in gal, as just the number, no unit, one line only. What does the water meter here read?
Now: 820580.5
